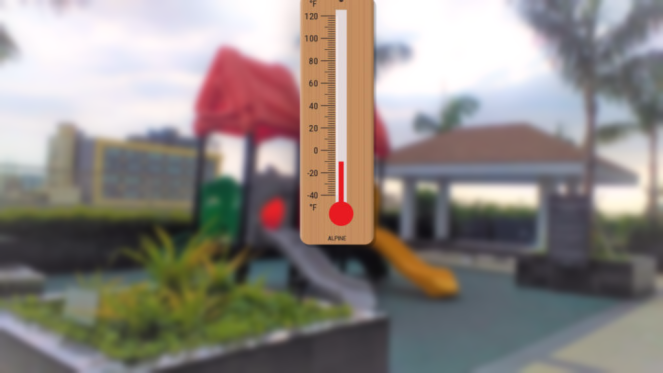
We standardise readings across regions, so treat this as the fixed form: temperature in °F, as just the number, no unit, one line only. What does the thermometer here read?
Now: -10
